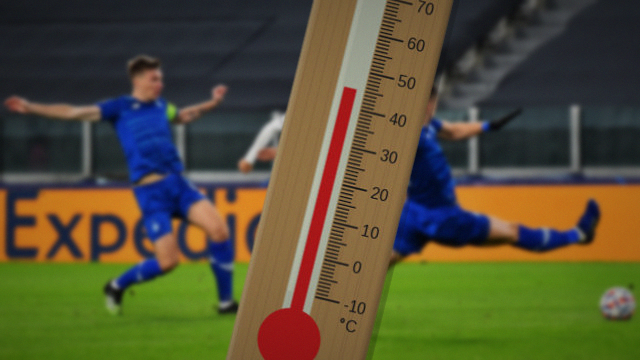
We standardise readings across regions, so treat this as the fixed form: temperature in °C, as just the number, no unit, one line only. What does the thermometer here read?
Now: 45
